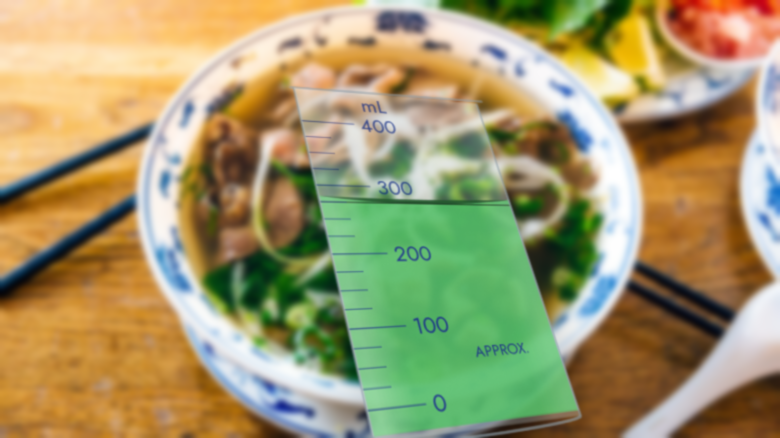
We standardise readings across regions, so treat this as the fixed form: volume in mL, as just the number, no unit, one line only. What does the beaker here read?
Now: 275
